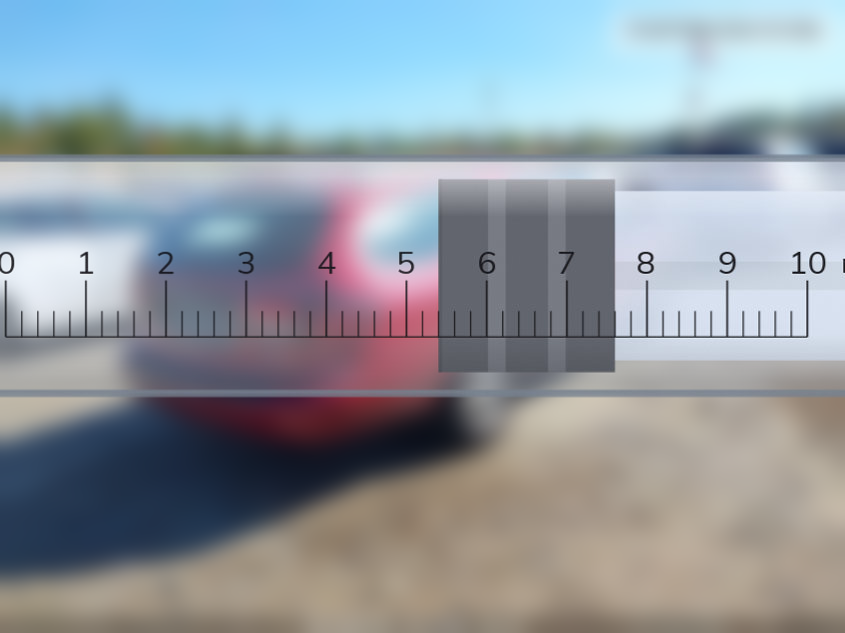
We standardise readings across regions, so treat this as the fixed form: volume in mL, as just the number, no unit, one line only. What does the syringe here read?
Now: 5.4
